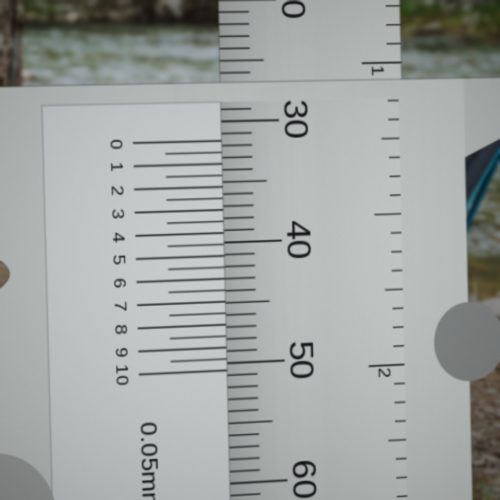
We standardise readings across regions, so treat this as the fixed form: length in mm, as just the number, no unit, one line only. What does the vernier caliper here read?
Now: 31.6
